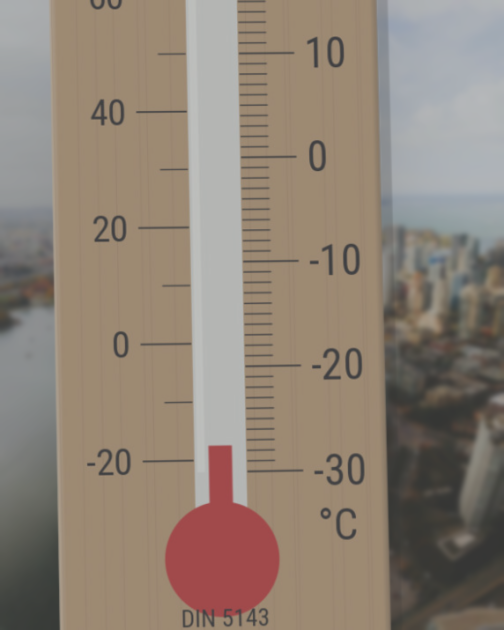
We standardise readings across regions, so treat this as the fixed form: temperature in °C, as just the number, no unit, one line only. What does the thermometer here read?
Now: -27.5
